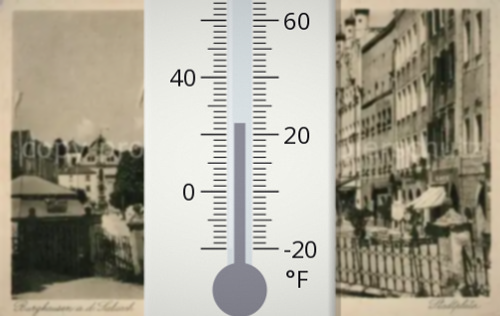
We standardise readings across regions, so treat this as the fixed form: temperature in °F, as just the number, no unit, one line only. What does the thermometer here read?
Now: 24
